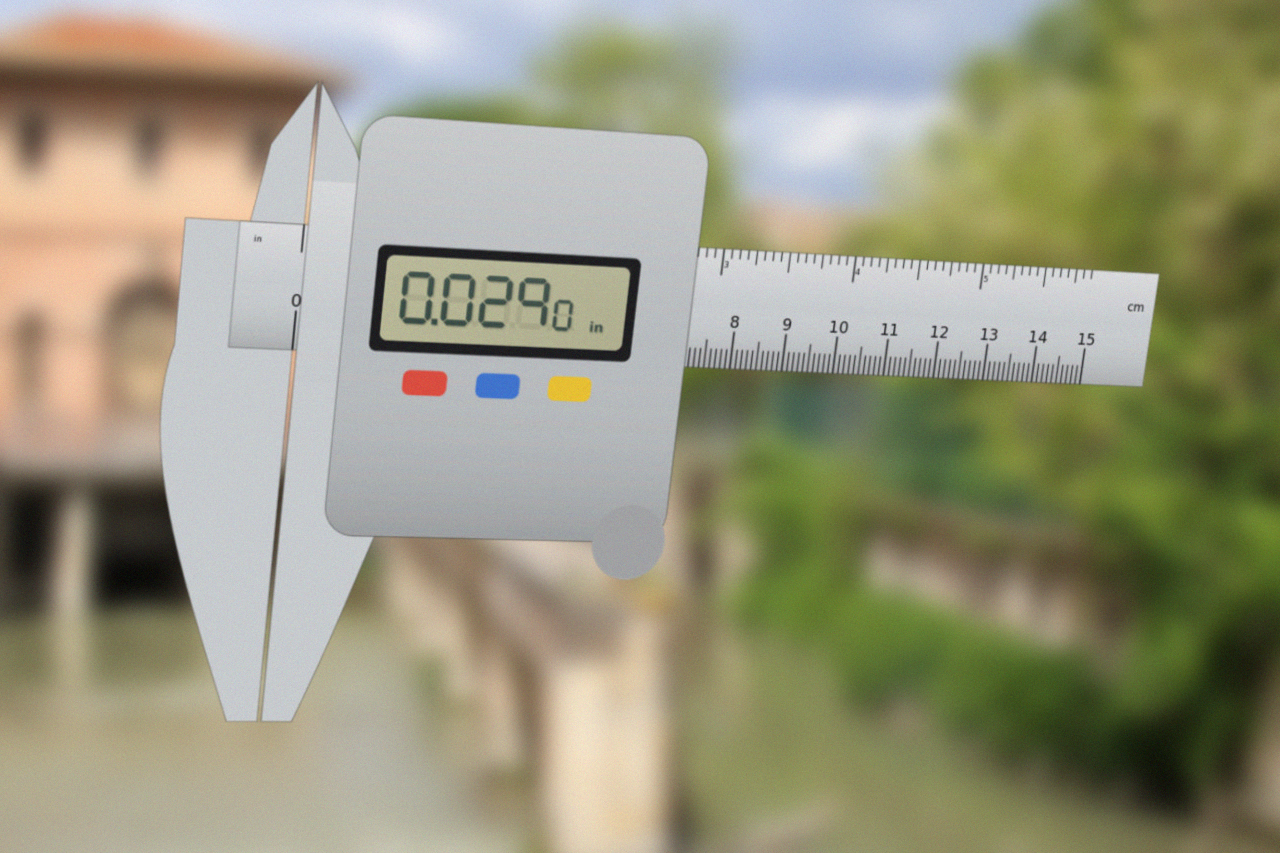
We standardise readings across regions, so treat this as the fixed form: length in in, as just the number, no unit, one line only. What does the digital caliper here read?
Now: 0.0290
